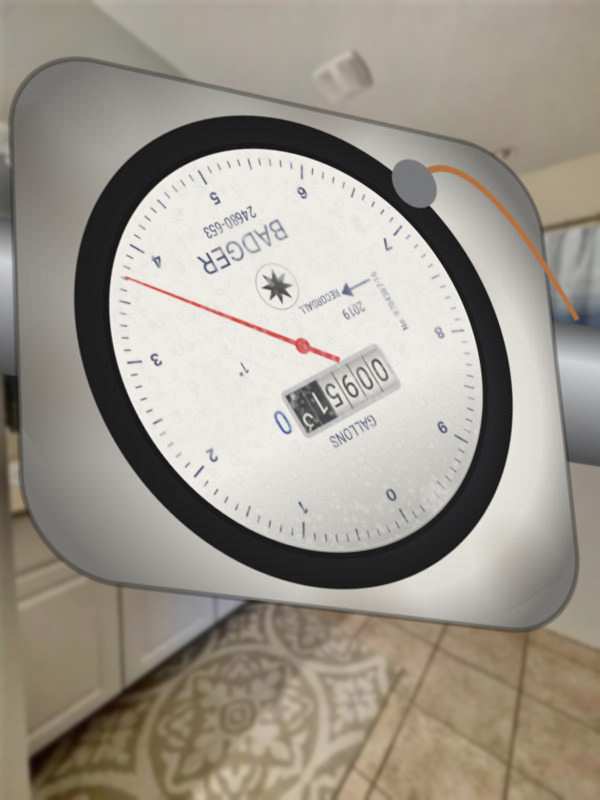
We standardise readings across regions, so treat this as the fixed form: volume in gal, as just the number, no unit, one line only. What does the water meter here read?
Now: 95133.7
